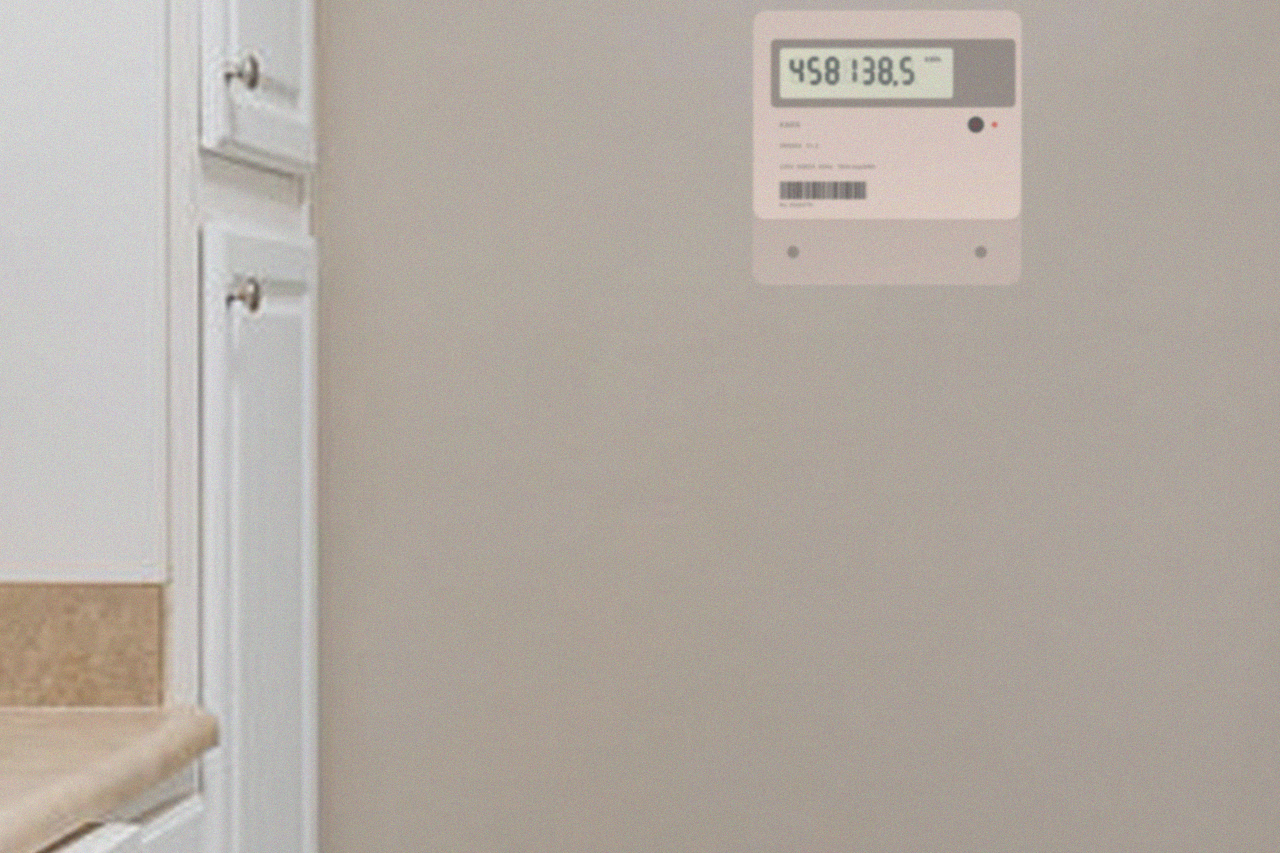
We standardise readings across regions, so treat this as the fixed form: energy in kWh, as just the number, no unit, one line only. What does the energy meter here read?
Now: 458138.5
